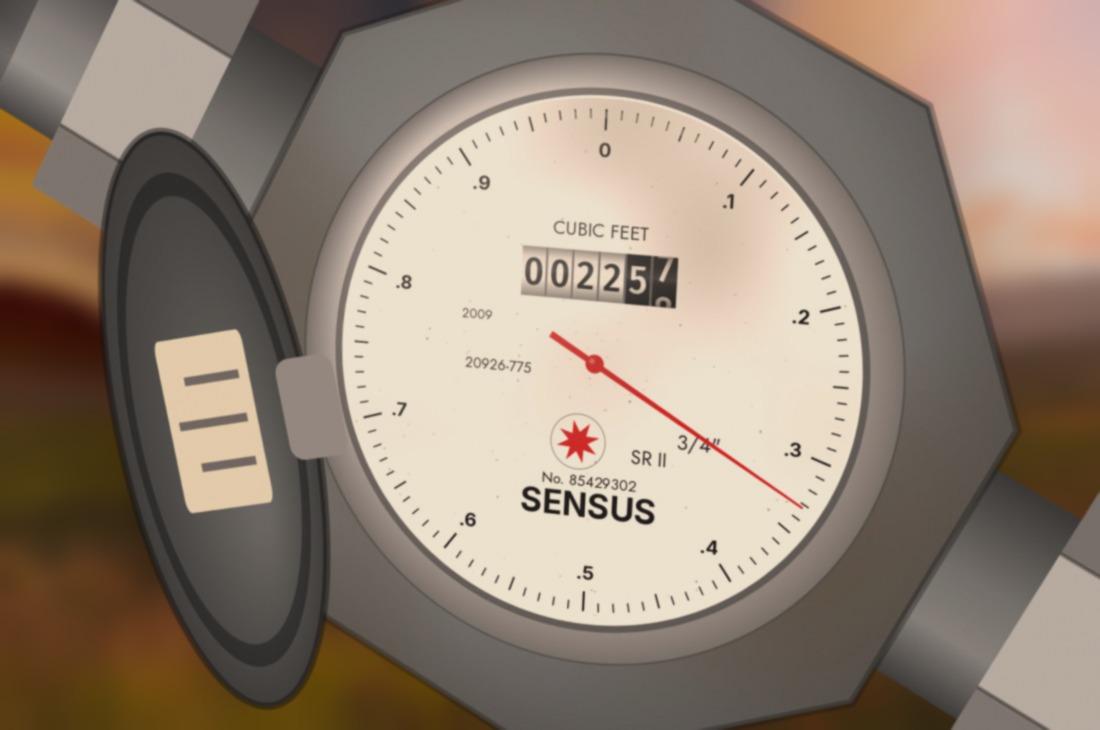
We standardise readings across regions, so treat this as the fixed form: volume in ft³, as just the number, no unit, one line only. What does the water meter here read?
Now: 2257.33
